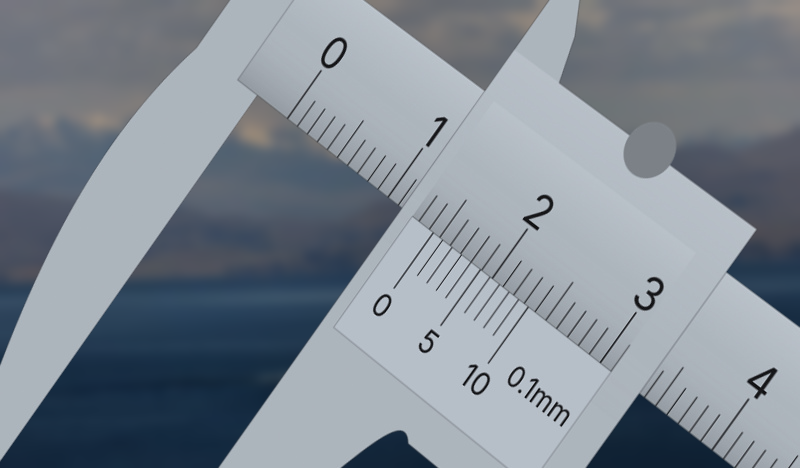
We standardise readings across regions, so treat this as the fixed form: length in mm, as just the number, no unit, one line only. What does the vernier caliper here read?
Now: 14.4
